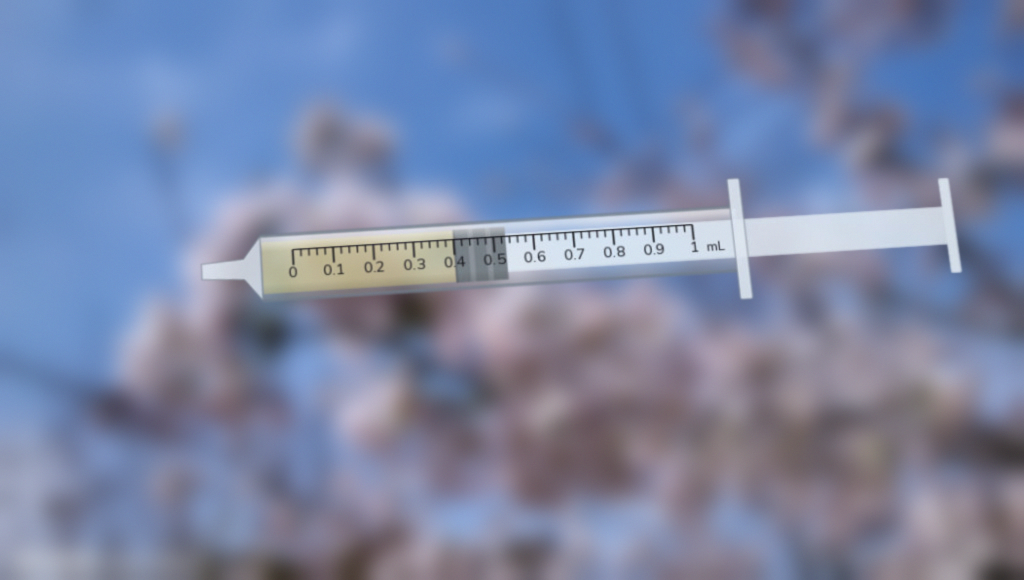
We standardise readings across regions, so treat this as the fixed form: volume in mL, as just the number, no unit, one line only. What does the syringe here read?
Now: 0.4
